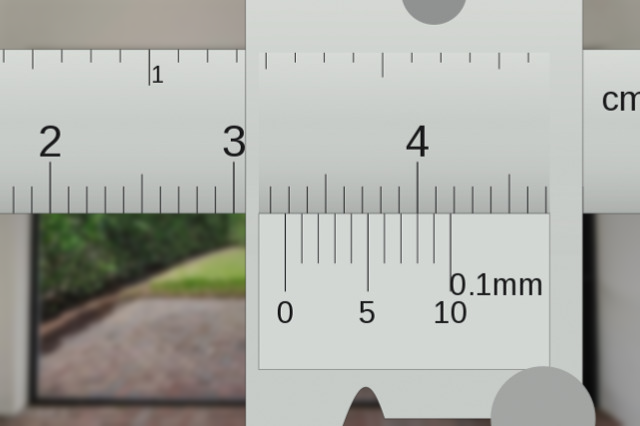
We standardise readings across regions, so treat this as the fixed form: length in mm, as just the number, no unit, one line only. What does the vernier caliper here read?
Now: 32.8
